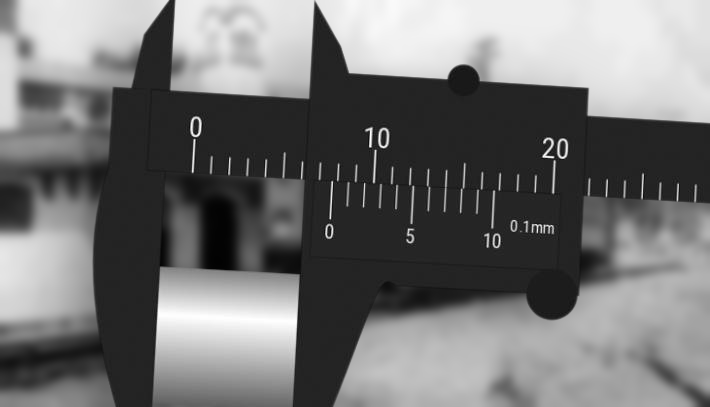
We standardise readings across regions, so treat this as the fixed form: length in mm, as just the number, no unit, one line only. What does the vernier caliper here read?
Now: 7.7
